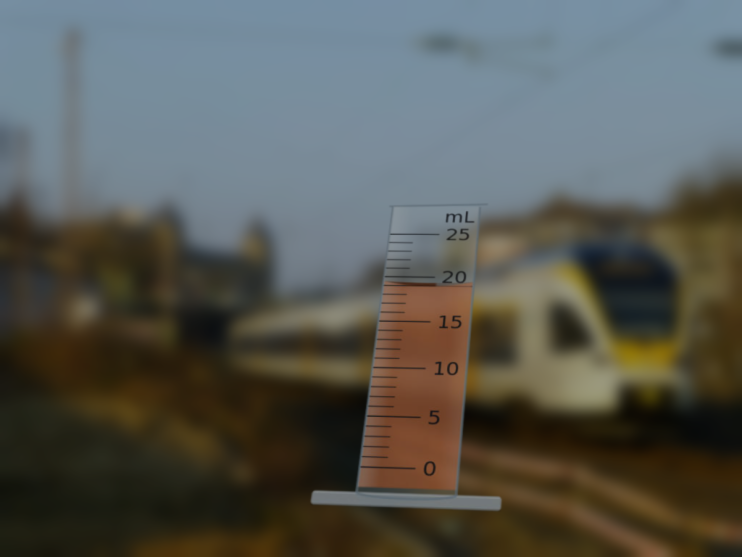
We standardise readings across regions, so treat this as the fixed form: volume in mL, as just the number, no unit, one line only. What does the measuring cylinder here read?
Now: 19
